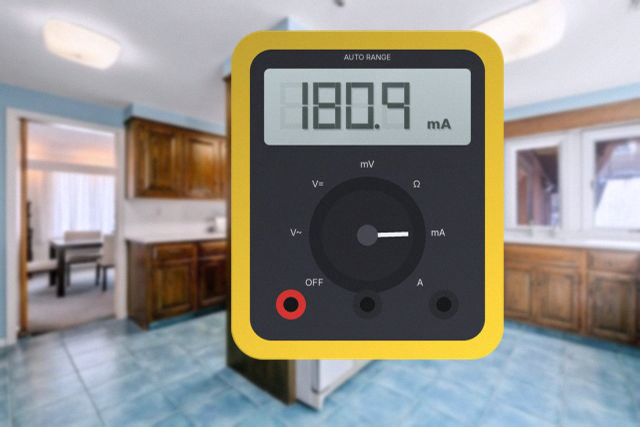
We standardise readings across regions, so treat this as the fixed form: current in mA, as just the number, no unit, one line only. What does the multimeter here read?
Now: 180.9
